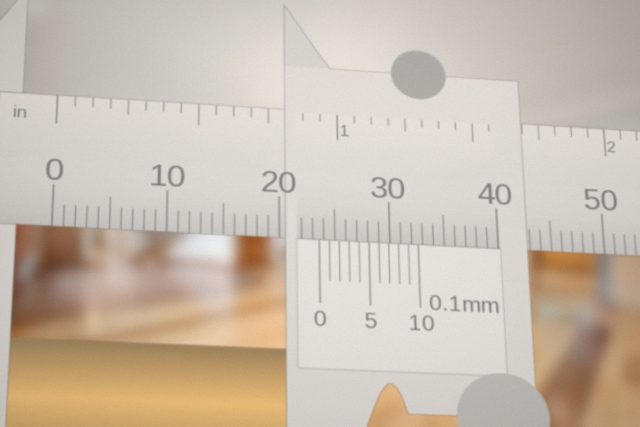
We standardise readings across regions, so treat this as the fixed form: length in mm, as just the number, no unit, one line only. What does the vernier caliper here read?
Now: 23.6
